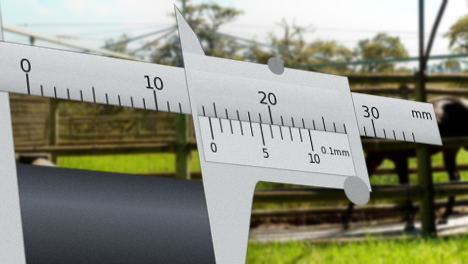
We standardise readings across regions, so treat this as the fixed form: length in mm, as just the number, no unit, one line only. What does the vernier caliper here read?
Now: 14.4
